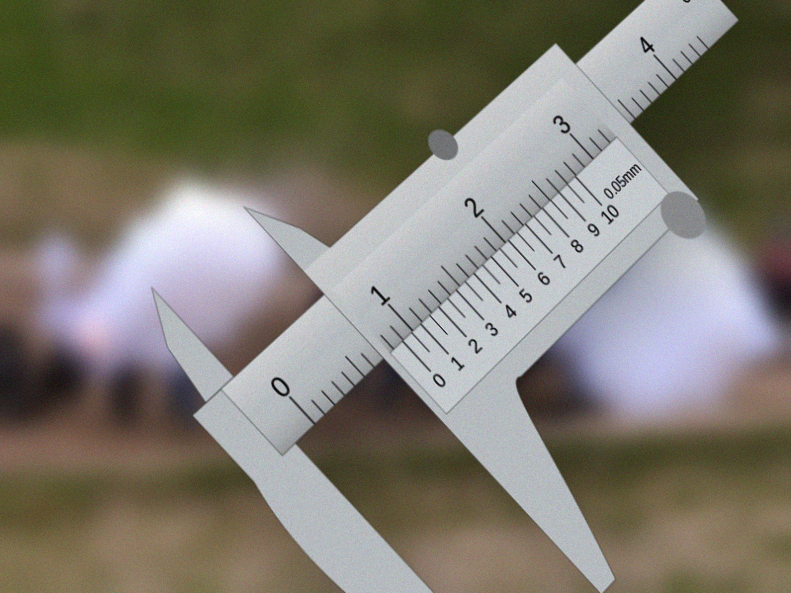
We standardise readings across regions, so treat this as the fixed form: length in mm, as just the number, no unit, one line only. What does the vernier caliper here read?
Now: 8.9
